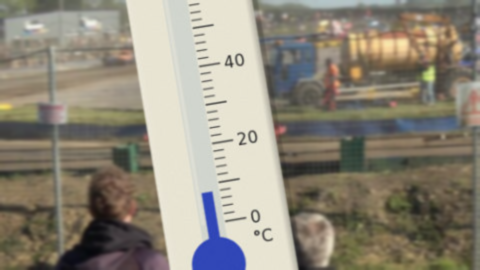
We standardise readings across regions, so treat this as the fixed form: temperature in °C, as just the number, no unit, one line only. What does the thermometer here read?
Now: 8
